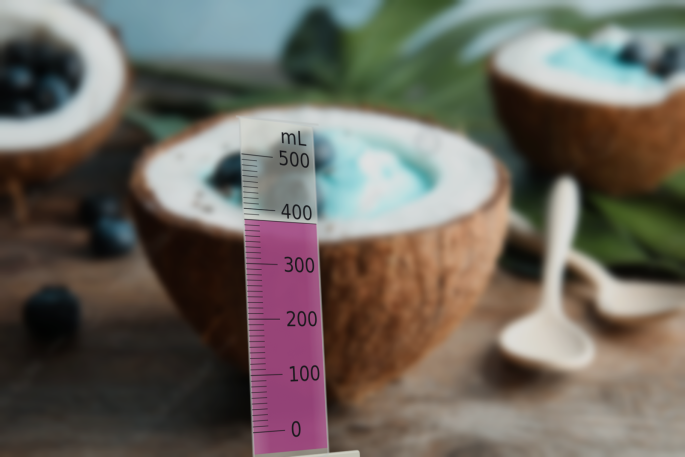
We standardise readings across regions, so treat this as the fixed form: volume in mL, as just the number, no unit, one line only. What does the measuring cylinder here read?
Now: 380
